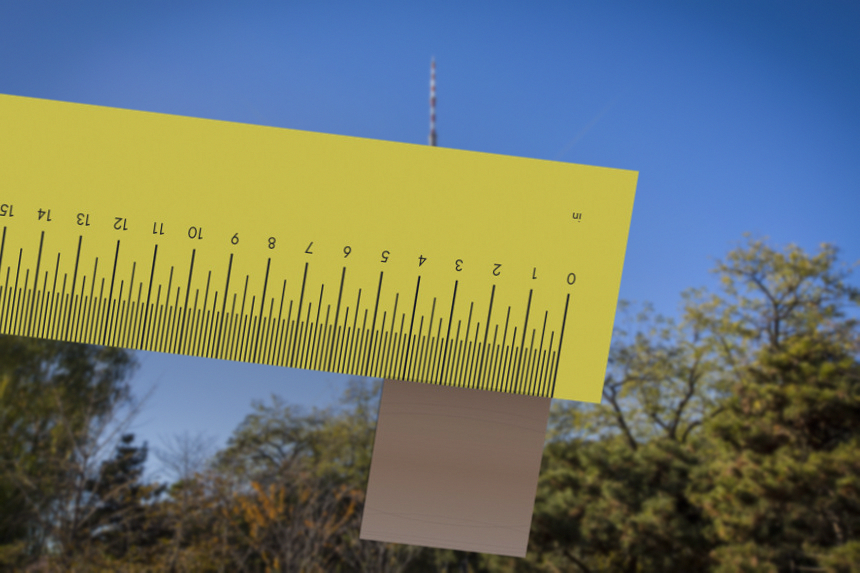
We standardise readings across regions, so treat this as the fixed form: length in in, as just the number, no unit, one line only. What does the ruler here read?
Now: 4.5
